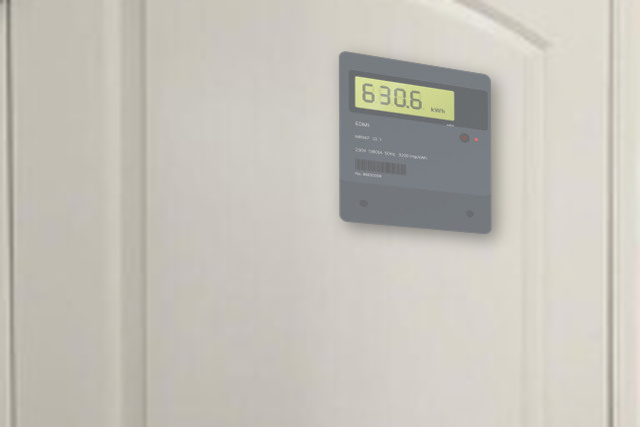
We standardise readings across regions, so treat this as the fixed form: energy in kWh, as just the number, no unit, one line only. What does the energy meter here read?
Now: 630.6
